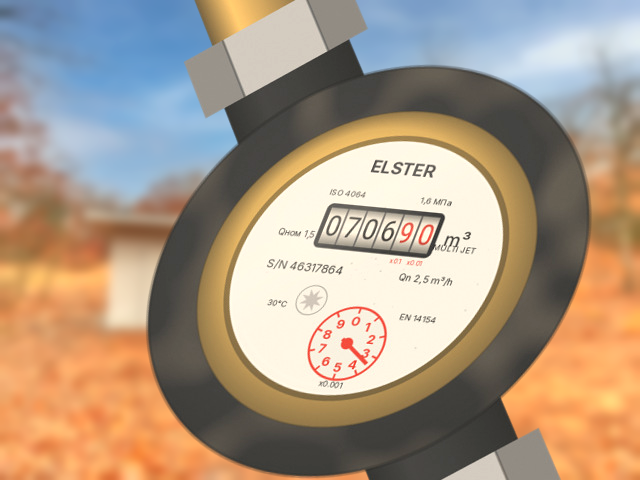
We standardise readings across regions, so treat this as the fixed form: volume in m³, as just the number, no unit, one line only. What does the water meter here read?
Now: 706.903
